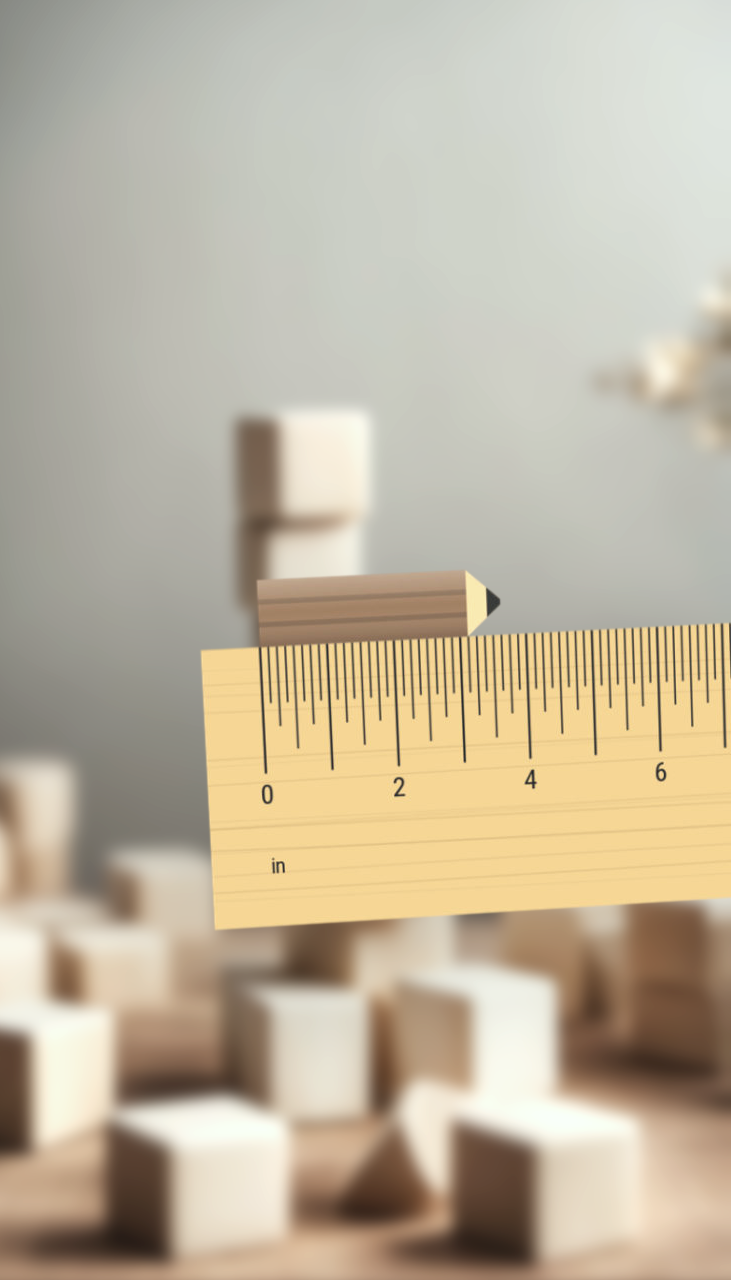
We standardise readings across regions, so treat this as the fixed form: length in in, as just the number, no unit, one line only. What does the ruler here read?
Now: 3.625
